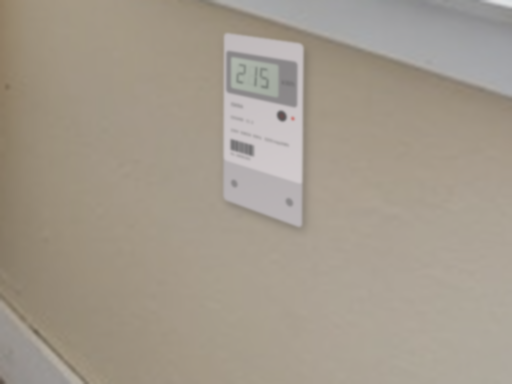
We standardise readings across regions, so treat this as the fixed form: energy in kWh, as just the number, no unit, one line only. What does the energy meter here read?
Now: 215
